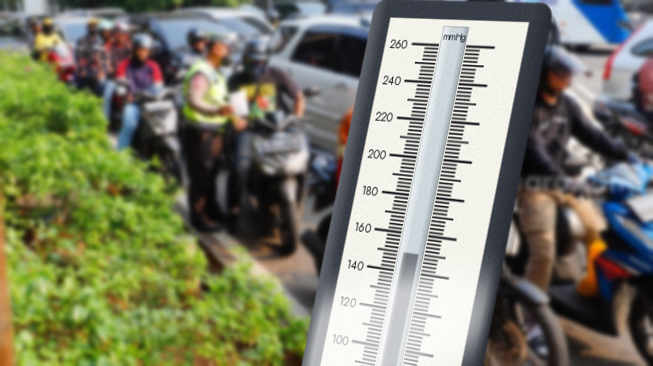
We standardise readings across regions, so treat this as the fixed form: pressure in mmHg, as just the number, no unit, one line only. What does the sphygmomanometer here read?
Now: 150
